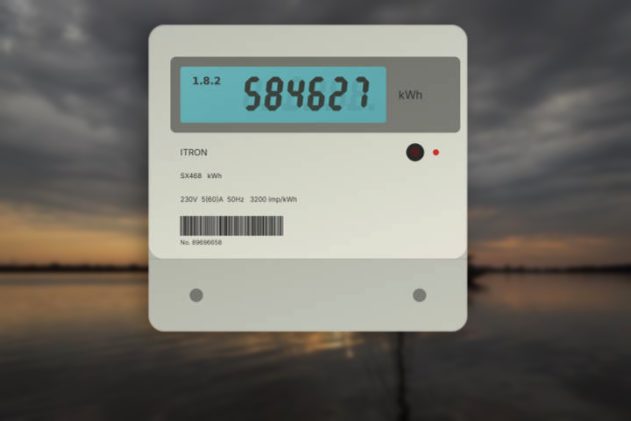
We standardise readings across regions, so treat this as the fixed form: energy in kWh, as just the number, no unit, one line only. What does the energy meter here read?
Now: 584627
